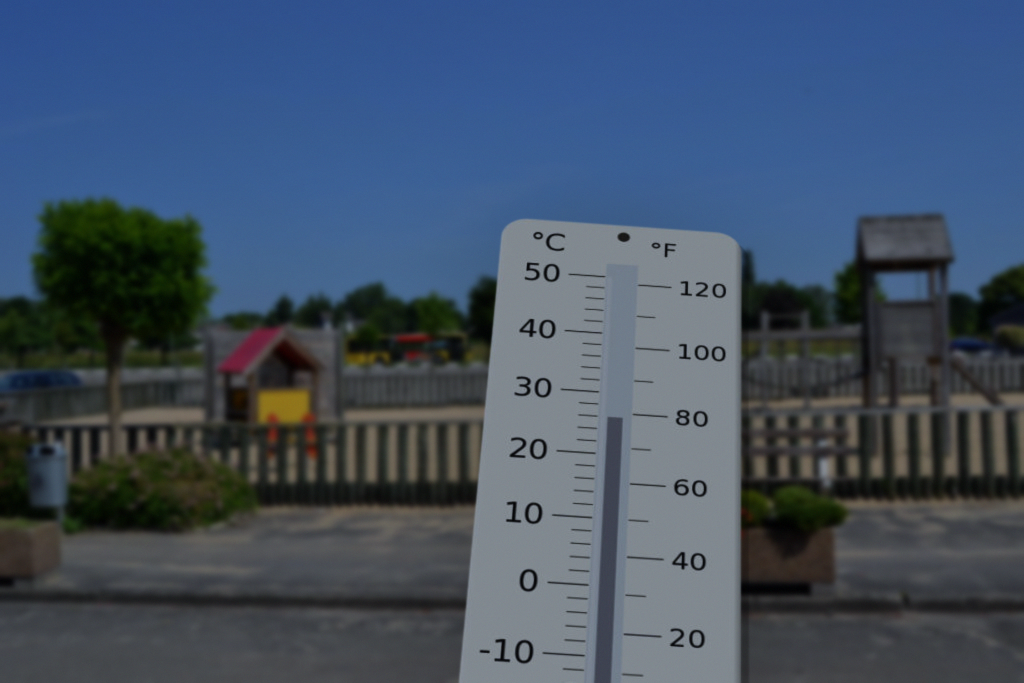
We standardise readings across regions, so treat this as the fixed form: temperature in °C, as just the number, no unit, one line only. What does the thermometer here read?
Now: 26
